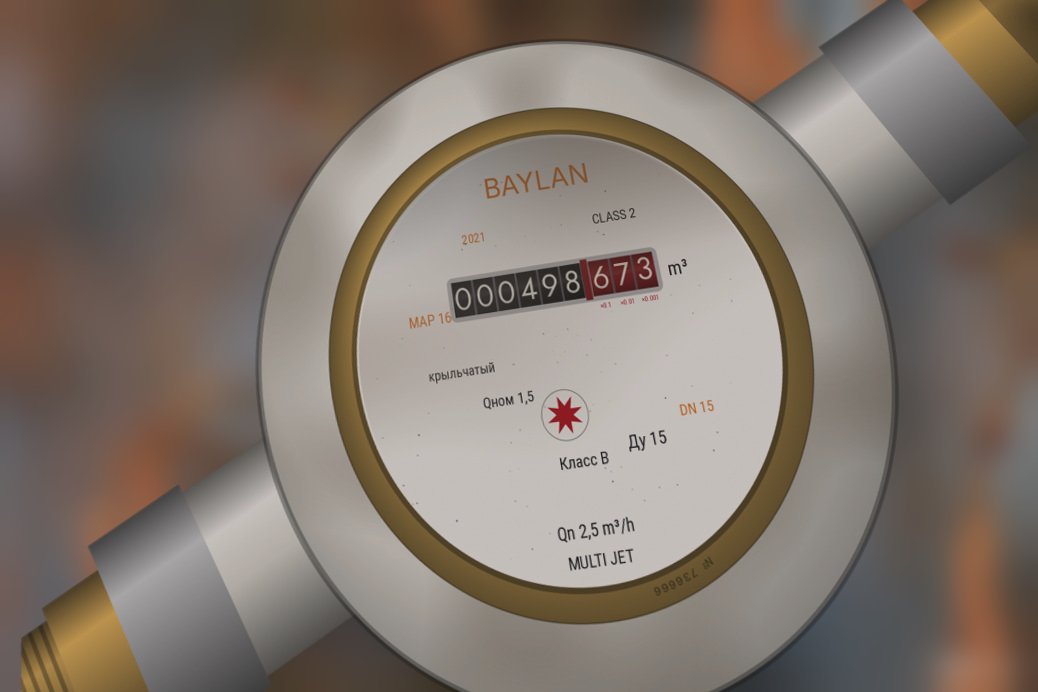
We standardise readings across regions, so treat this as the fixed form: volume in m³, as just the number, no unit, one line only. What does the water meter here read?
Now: 498.673
